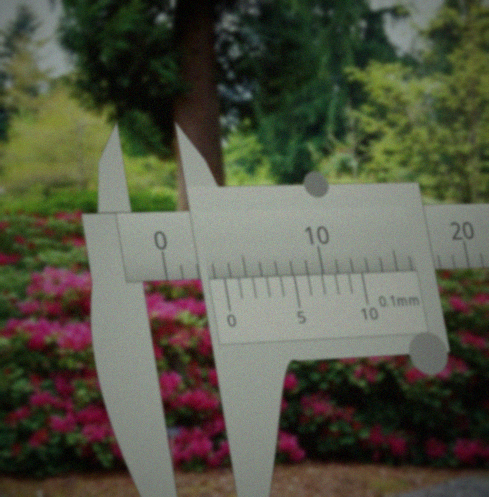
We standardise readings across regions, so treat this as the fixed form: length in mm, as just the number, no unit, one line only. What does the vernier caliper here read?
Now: 3.6
